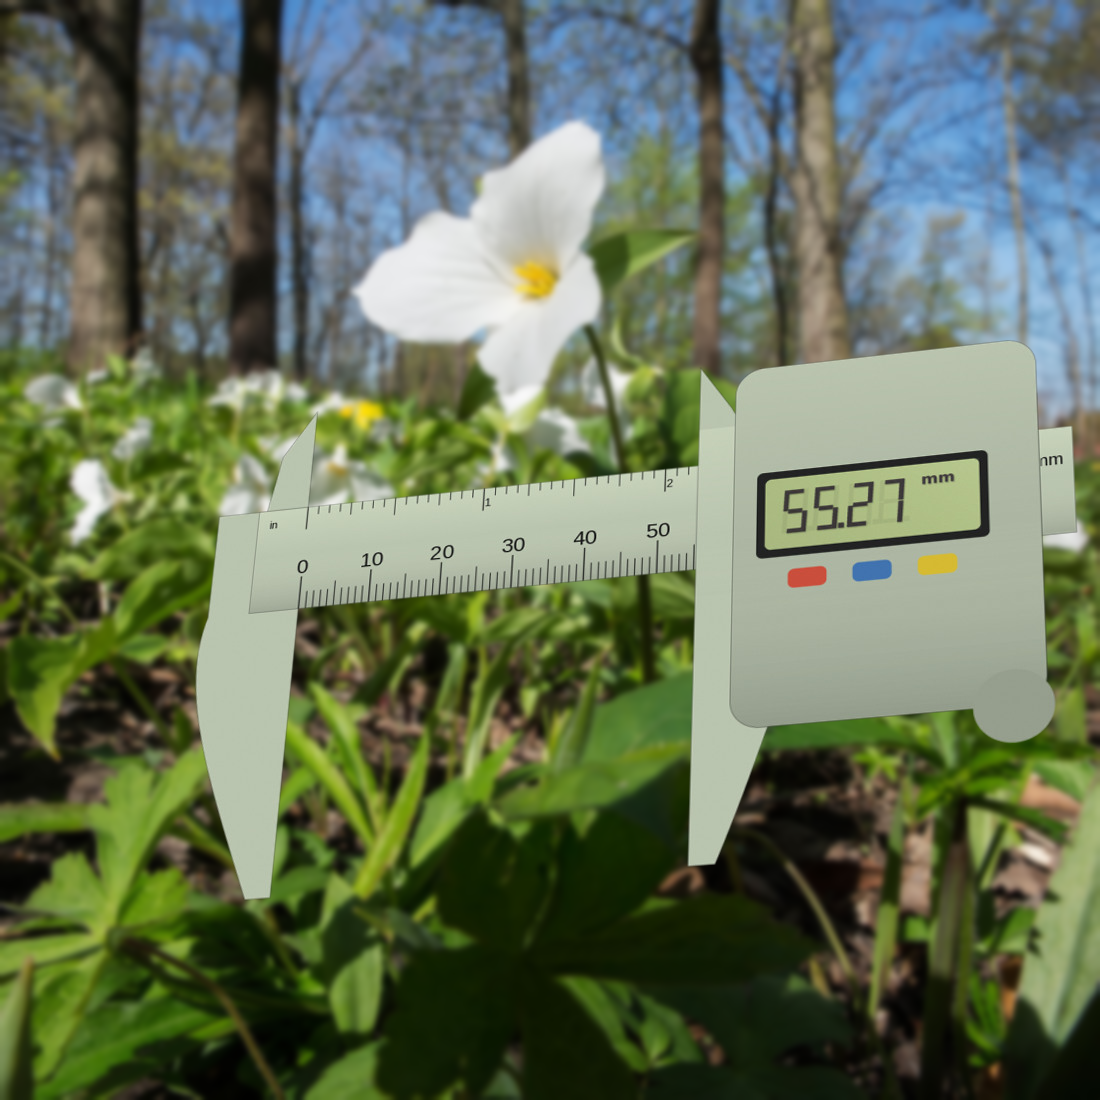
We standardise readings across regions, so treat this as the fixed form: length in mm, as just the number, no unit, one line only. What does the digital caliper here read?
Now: 55.27
